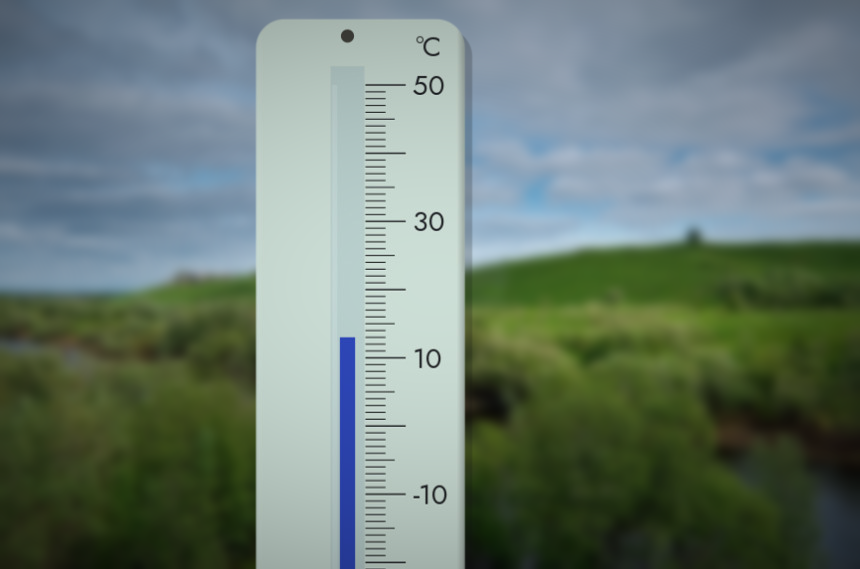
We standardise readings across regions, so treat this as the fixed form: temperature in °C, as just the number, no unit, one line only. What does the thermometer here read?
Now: 13
